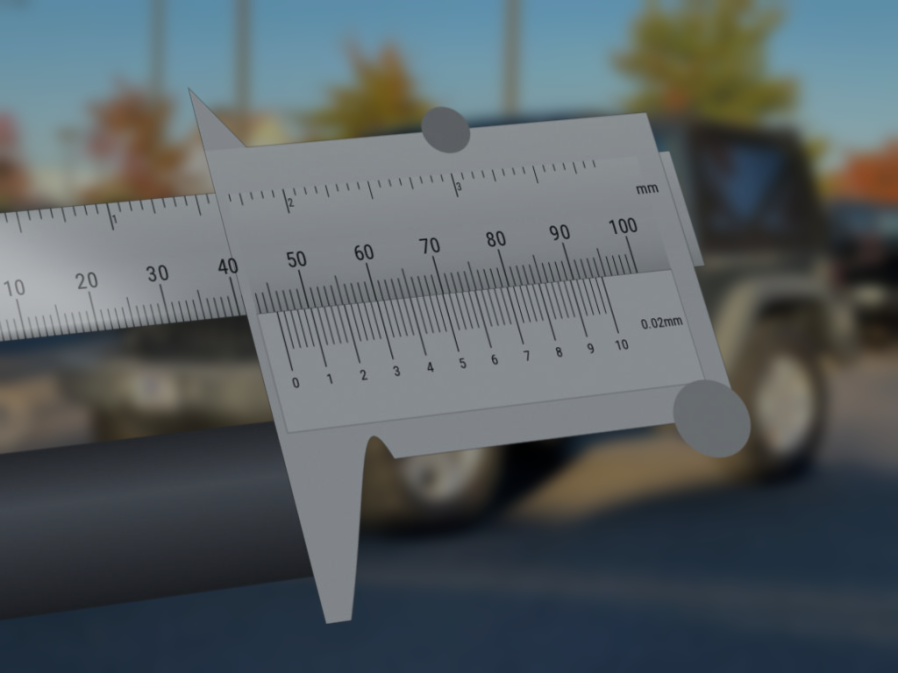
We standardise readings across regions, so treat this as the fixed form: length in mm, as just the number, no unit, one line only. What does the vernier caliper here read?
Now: 45.4
